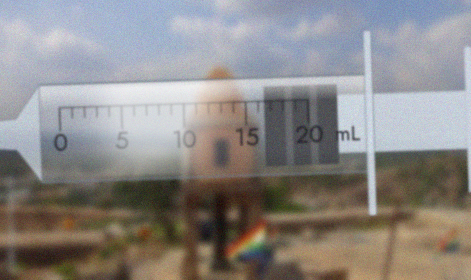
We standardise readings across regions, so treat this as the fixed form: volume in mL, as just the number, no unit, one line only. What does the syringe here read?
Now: 16.5
